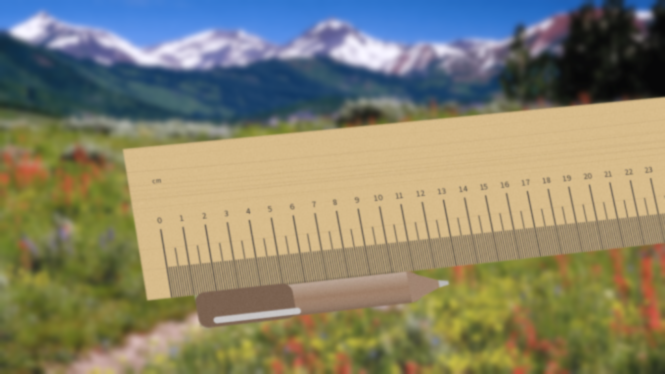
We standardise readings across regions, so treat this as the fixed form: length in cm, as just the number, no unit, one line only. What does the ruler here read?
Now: 11.5
